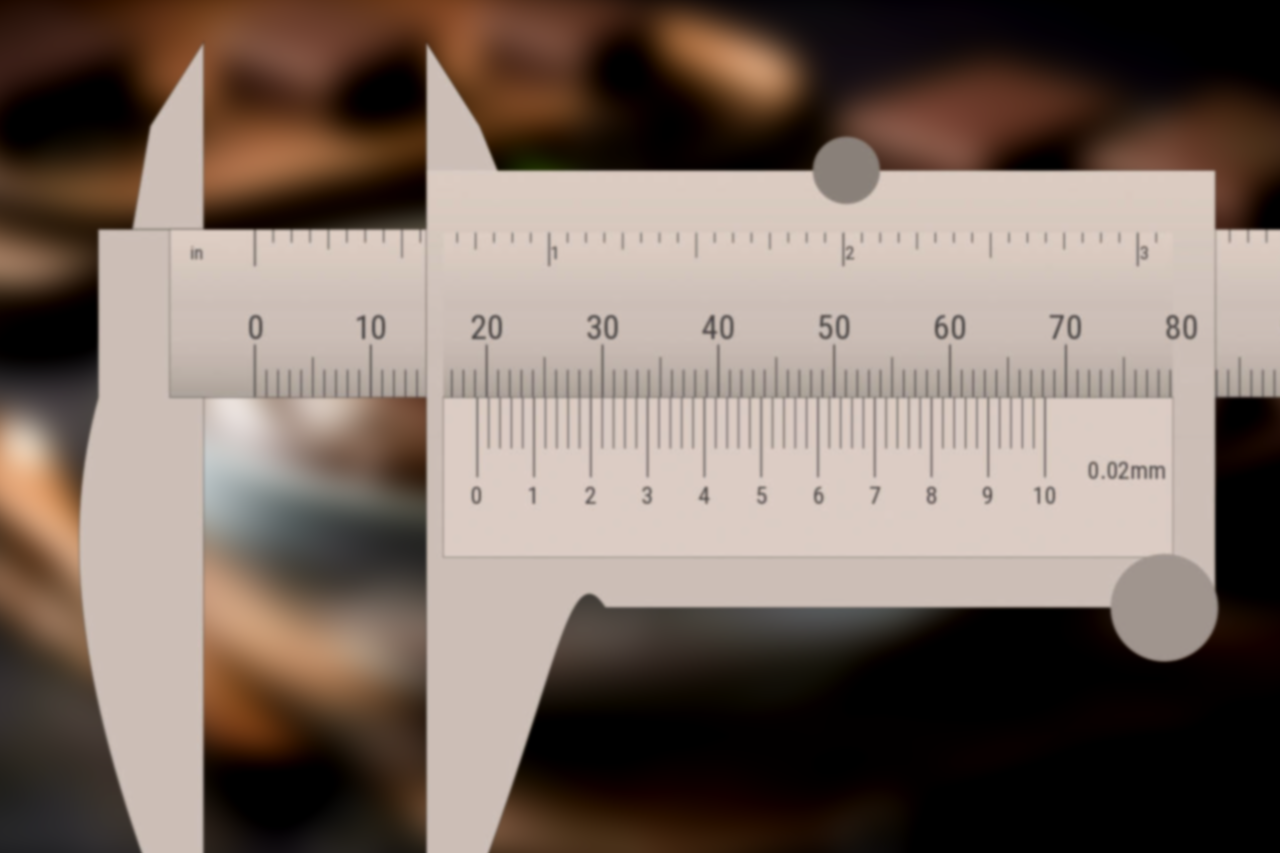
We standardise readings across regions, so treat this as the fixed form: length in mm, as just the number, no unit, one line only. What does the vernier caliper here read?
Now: 19.2
